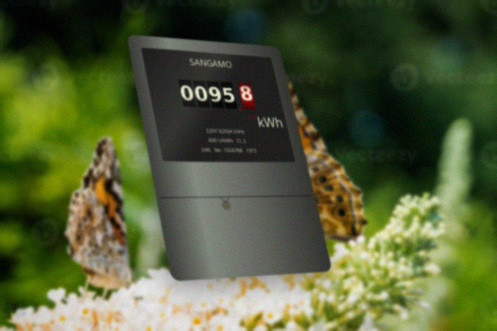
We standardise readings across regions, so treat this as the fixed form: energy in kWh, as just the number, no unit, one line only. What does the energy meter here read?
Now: 95.8
